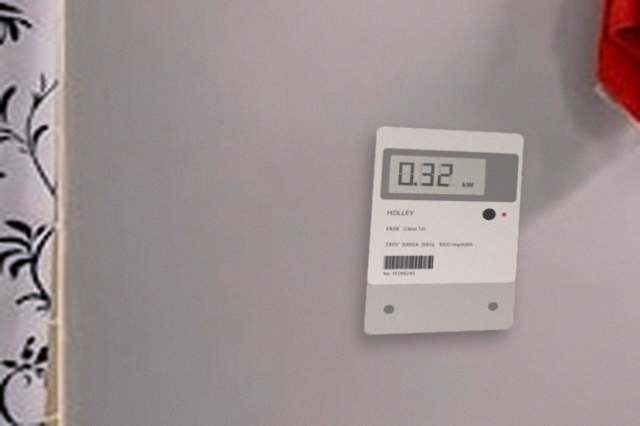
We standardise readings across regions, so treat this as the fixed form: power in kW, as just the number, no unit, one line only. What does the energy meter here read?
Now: 0.32
